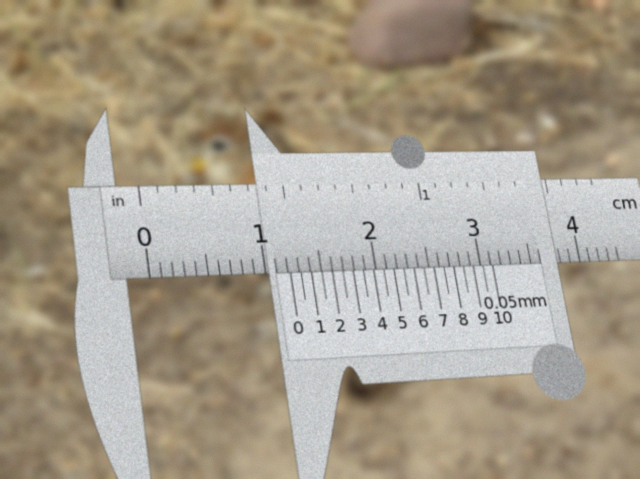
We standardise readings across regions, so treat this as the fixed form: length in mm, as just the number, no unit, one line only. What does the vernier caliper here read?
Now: 12.2
